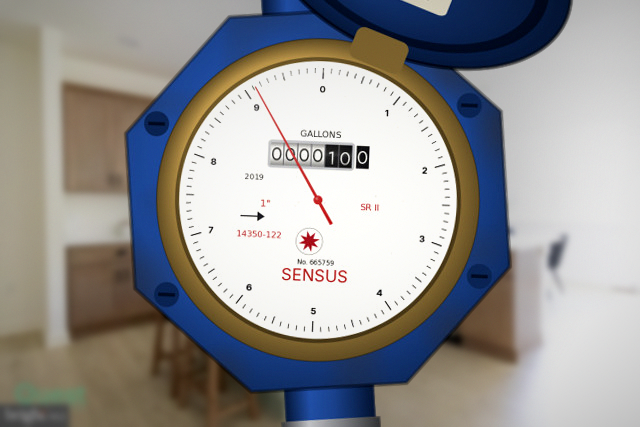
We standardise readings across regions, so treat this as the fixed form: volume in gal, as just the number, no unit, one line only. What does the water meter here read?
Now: 99.1
